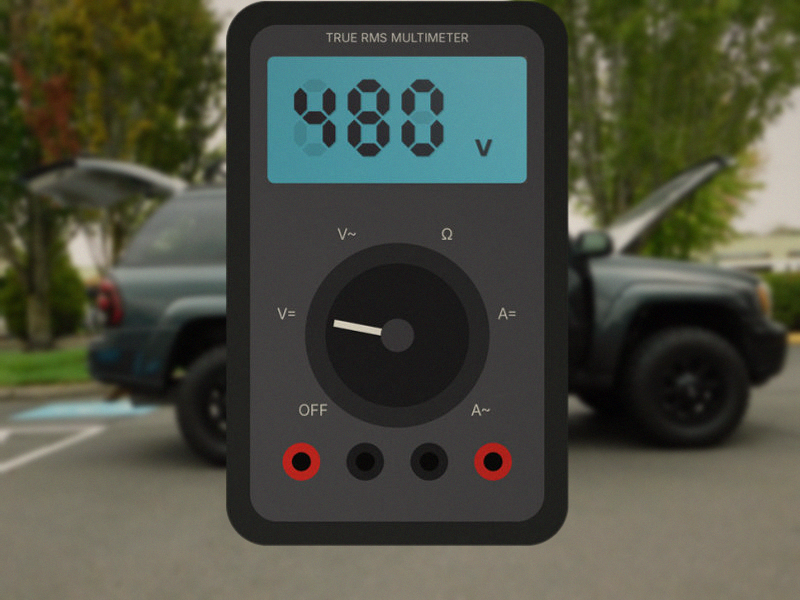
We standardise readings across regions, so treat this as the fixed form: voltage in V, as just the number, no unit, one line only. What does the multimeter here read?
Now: 480
